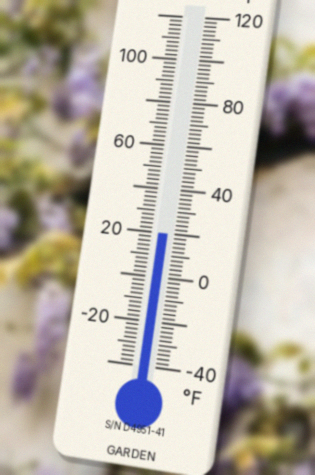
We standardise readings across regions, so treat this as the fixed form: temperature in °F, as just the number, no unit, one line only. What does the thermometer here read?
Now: 20
